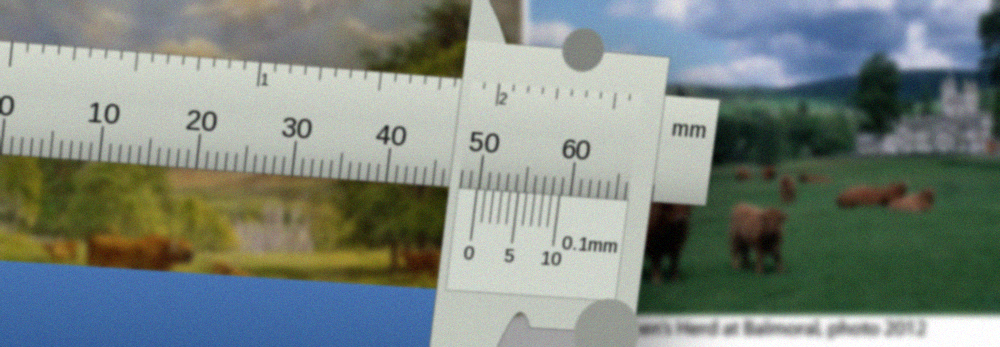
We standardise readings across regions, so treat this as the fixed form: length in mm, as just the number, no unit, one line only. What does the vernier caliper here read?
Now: 49.8
